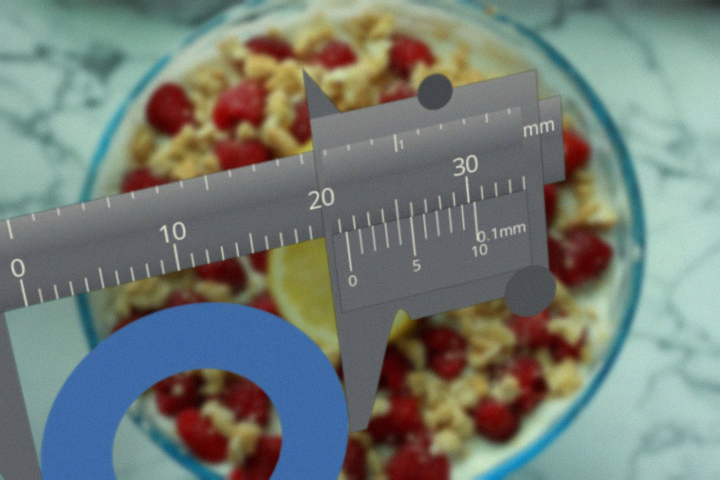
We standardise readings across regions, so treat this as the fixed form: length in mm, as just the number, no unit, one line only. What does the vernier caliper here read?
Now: 21.4
